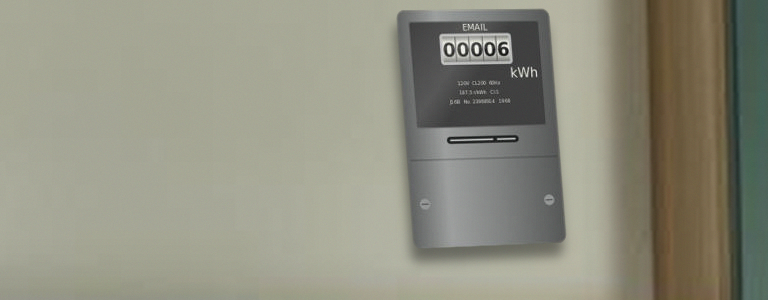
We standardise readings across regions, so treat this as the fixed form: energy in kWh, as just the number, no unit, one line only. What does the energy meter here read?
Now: 6
